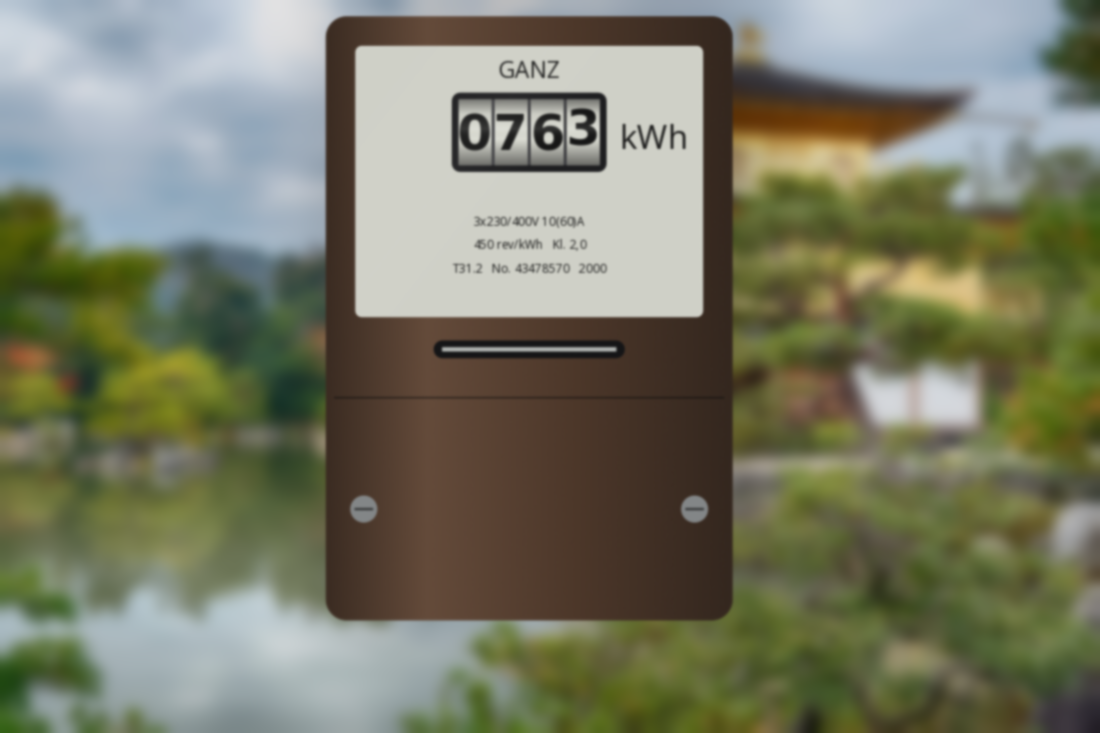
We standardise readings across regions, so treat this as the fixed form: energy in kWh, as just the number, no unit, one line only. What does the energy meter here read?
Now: 763
